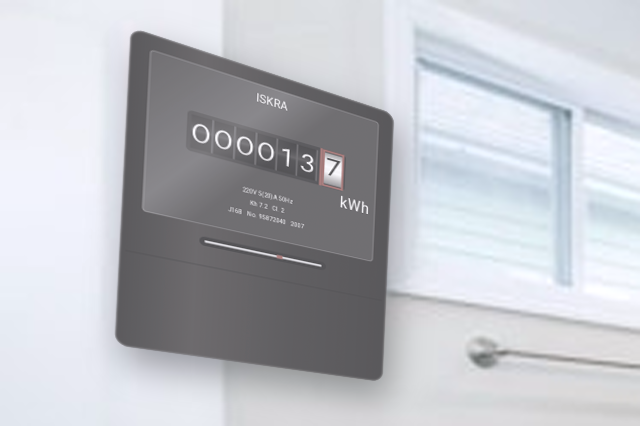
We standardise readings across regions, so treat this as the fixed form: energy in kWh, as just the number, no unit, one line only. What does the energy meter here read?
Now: 13.7
